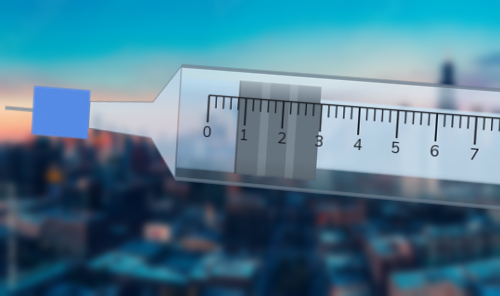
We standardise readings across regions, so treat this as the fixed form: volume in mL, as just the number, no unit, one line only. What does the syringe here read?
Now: 0.8
